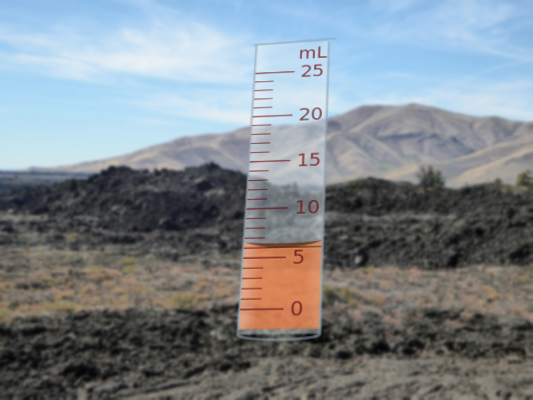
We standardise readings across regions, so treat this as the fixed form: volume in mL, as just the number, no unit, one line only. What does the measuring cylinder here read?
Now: 6
